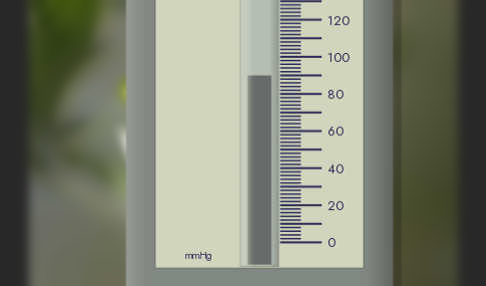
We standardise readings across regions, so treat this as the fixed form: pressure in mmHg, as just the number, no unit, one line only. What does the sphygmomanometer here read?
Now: 90
